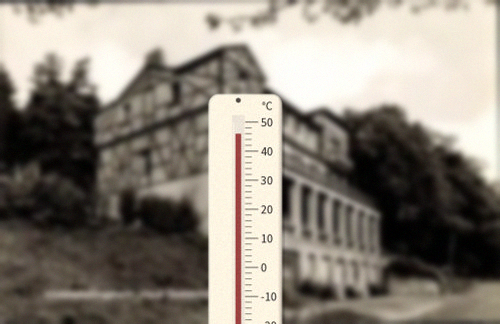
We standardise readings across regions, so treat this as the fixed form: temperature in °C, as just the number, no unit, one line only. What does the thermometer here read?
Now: 46
